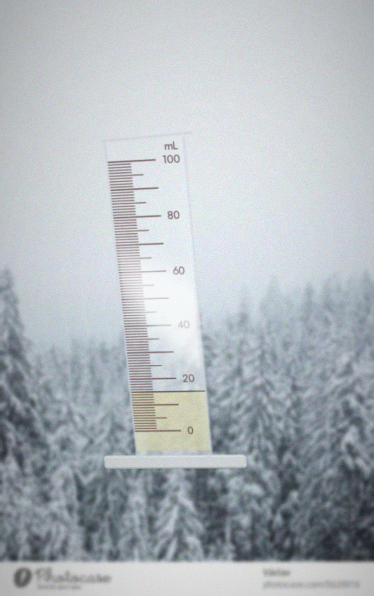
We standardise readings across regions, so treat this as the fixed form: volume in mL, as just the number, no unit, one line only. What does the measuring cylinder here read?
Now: 15
